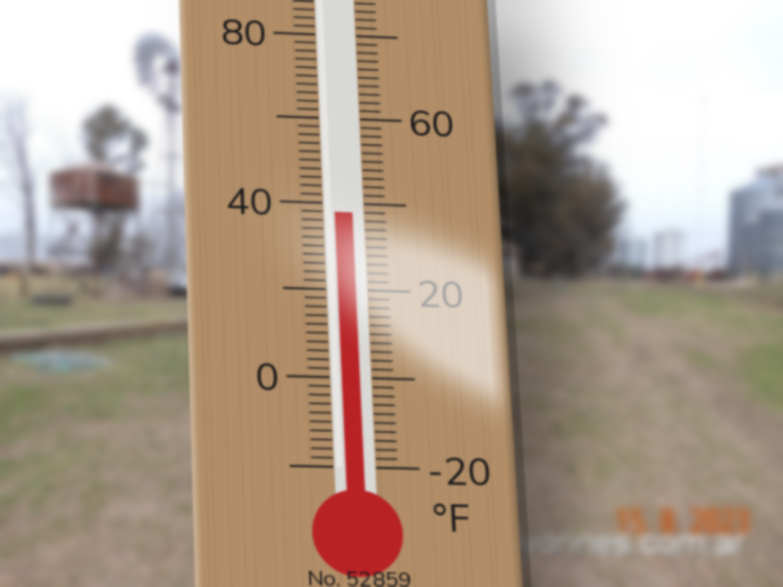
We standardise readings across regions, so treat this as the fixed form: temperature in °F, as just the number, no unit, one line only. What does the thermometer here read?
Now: 38
